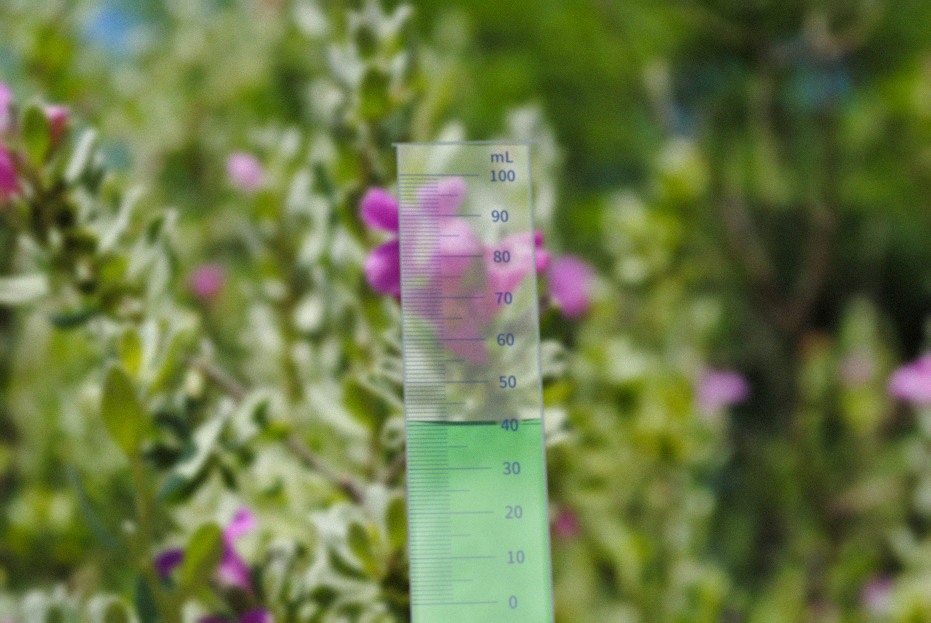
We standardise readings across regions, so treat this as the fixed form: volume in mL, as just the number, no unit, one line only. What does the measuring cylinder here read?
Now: 40
